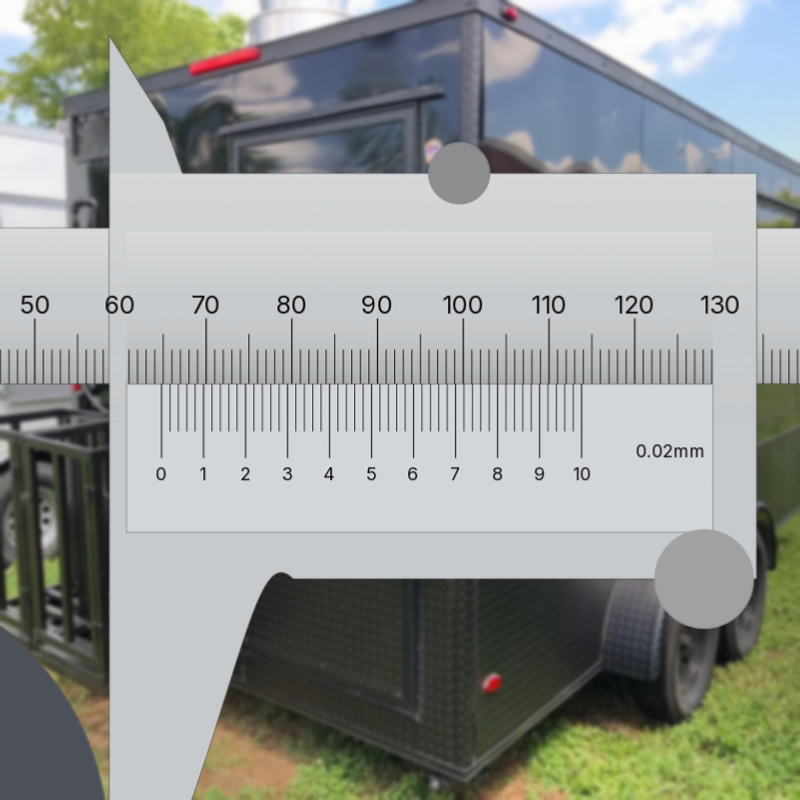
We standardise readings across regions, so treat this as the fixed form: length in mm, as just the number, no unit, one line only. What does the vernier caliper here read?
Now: 64.8
